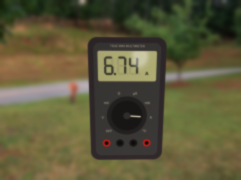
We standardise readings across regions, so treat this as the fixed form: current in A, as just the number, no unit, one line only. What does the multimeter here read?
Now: 6.74
